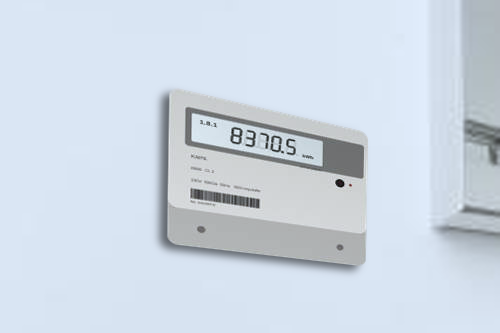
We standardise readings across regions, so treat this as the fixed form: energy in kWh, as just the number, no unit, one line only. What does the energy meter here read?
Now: 8370.5
